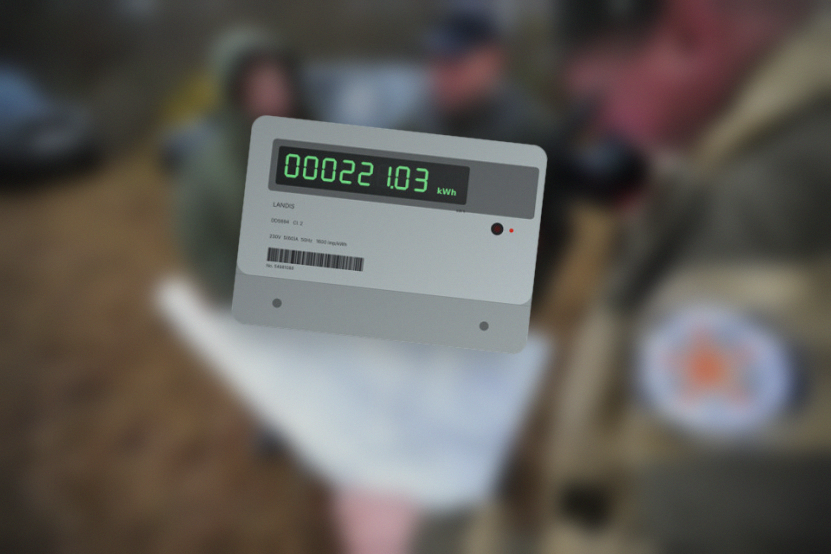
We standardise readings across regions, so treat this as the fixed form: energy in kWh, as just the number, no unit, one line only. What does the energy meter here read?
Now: 221.03
